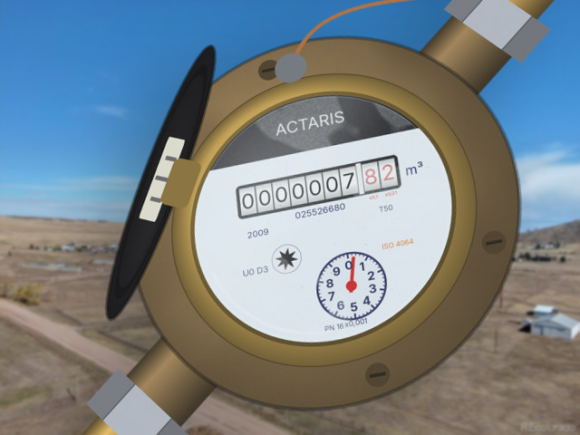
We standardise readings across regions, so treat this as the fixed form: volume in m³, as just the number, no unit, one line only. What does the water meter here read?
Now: 7.820
